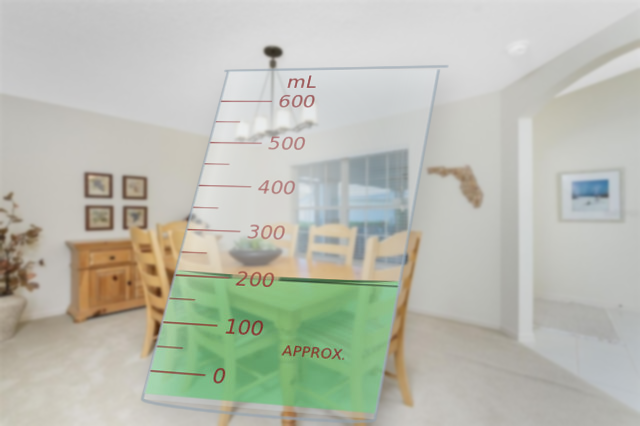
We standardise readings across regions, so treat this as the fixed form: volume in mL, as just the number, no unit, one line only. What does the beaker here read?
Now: 200
